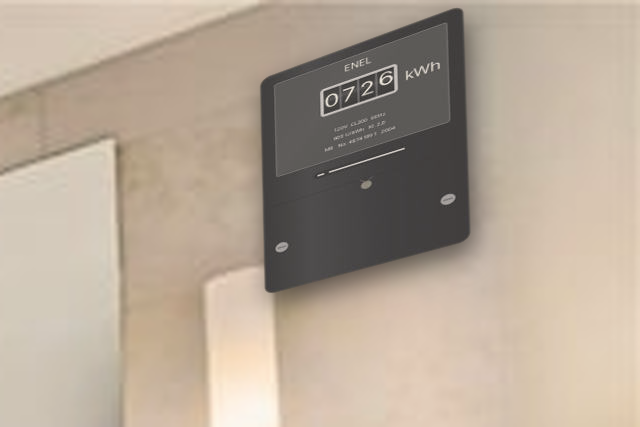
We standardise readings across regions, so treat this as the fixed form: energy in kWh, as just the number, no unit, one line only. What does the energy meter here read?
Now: 726
